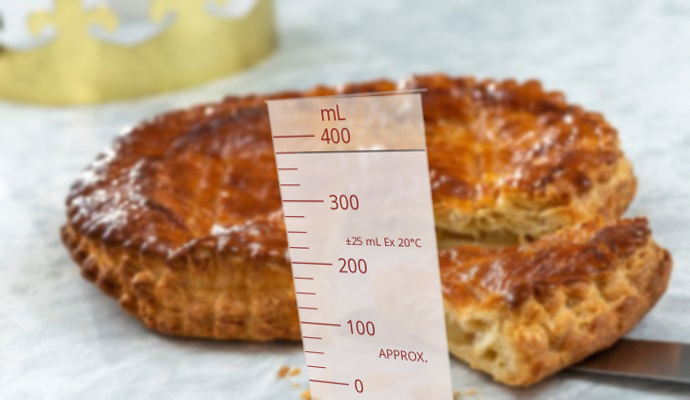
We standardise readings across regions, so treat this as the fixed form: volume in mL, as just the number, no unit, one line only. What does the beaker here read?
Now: 375
